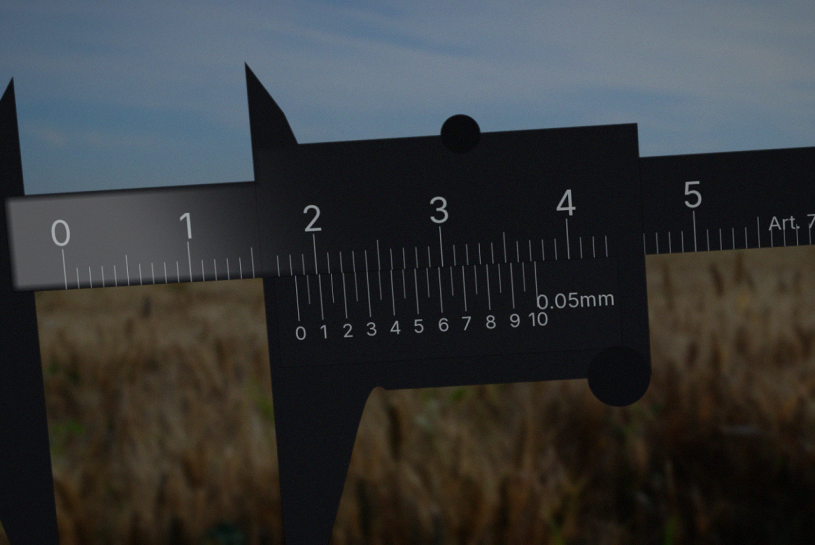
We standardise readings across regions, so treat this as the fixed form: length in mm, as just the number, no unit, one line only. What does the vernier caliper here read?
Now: 18.3
